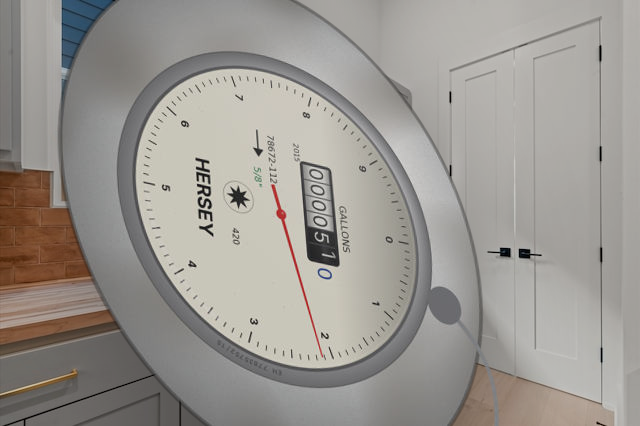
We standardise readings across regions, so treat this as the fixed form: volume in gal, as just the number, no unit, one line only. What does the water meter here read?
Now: 512.1
